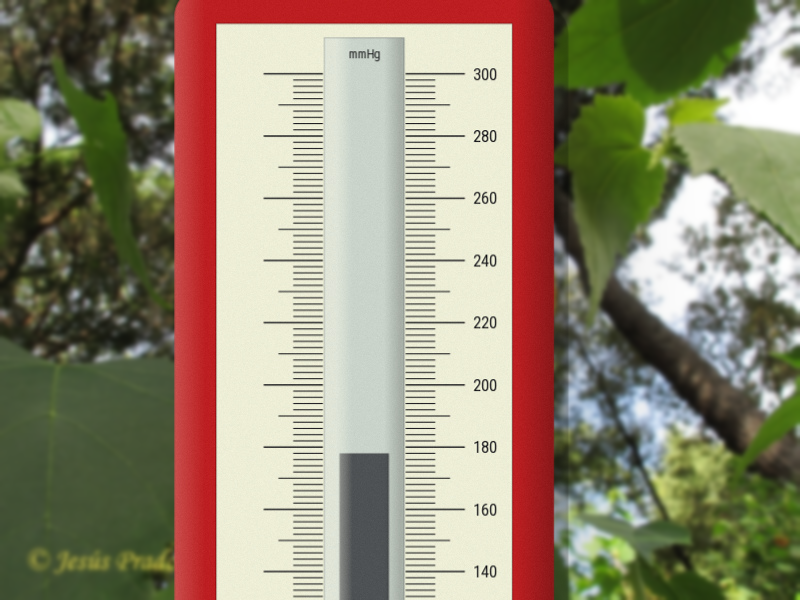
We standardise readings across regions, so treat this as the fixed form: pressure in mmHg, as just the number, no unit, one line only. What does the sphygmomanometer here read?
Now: 178
